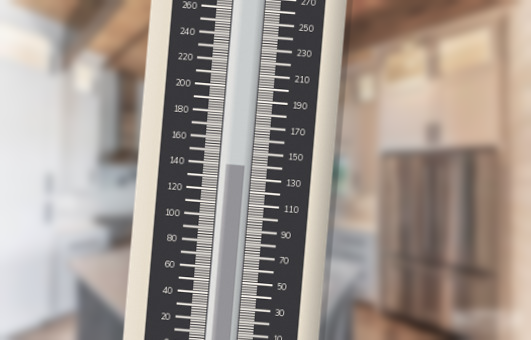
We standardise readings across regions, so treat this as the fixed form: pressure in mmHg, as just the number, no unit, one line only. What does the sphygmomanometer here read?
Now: 140
